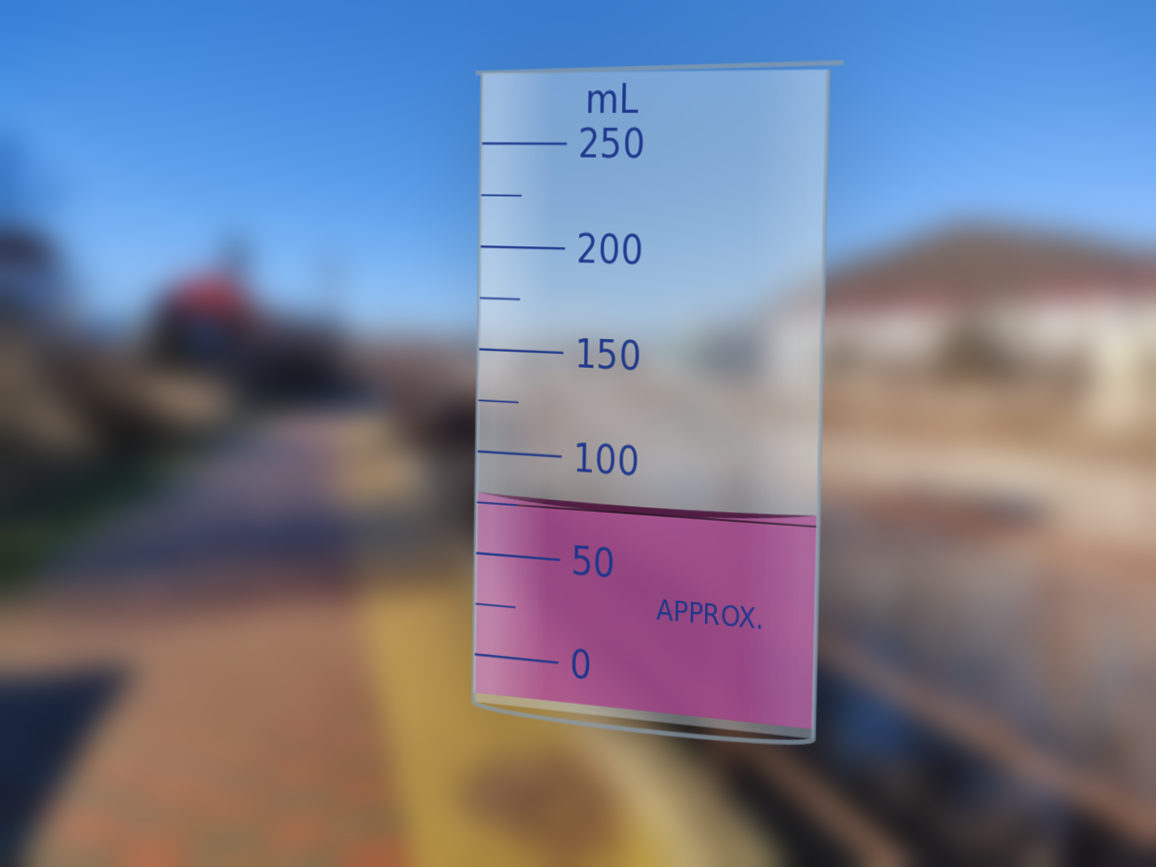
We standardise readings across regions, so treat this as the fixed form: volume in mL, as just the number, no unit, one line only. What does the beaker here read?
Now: 75
